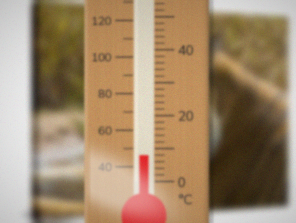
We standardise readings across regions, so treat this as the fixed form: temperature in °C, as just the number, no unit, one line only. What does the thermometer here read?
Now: 8
